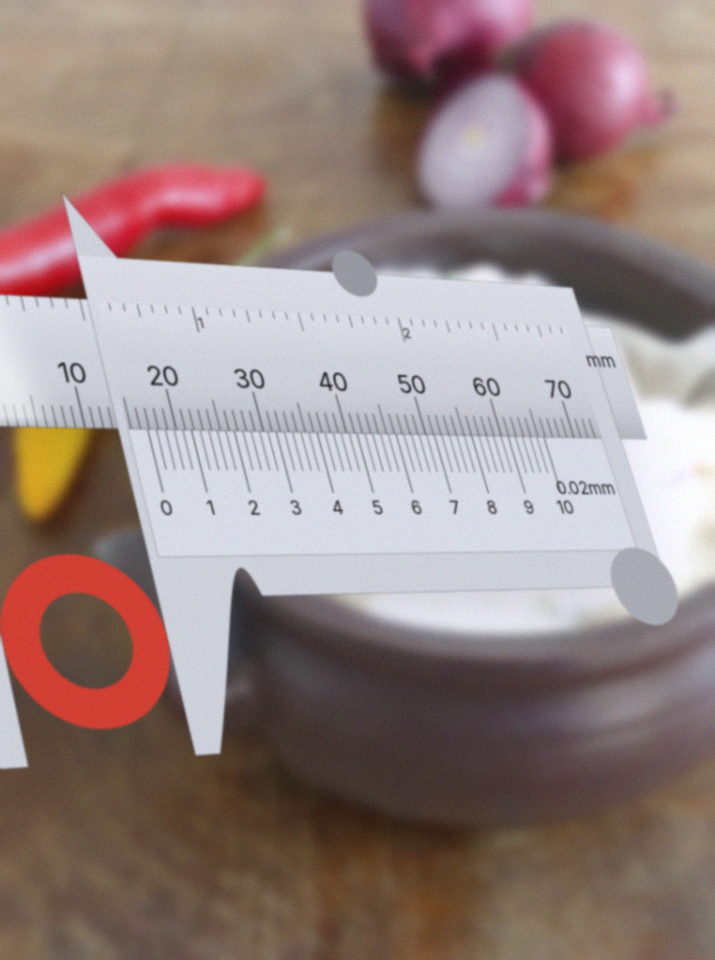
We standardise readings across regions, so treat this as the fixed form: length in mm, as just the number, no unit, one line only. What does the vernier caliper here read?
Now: 16.8
